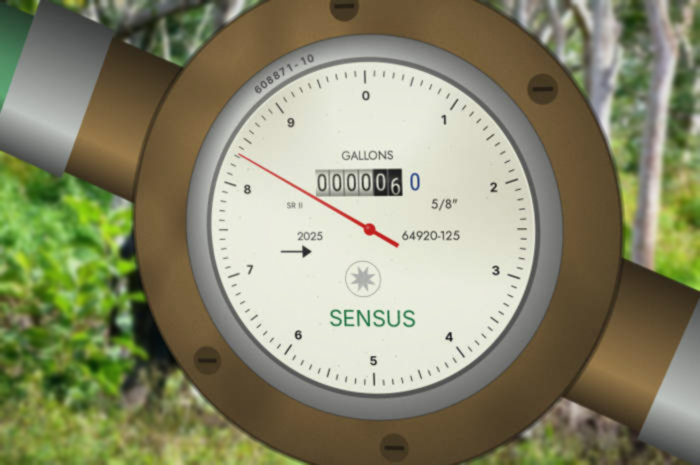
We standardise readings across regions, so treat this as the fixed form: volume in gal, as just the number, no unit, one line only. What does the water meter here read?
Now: 58.3
